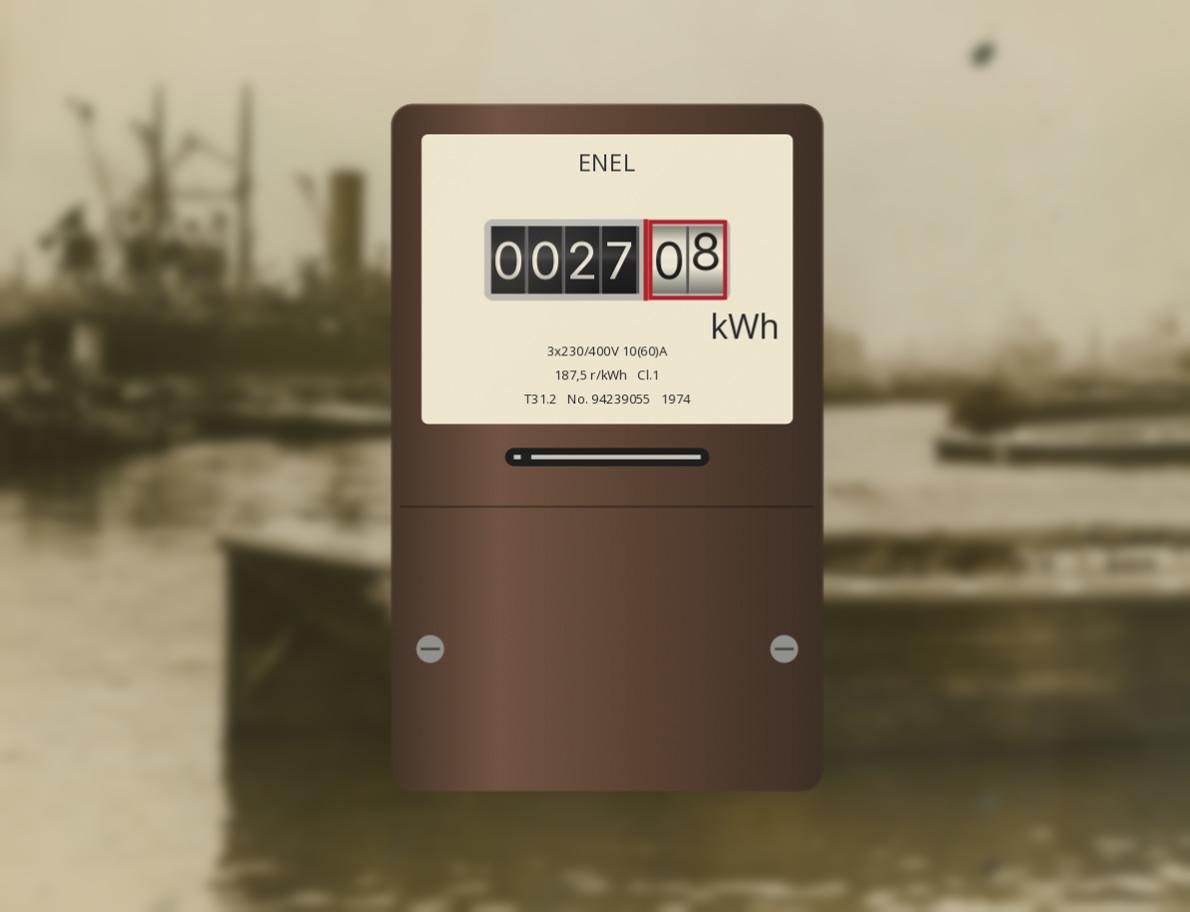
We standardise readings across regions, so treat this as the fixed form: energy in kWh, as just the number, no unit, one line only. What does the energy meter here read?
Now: 27.08
